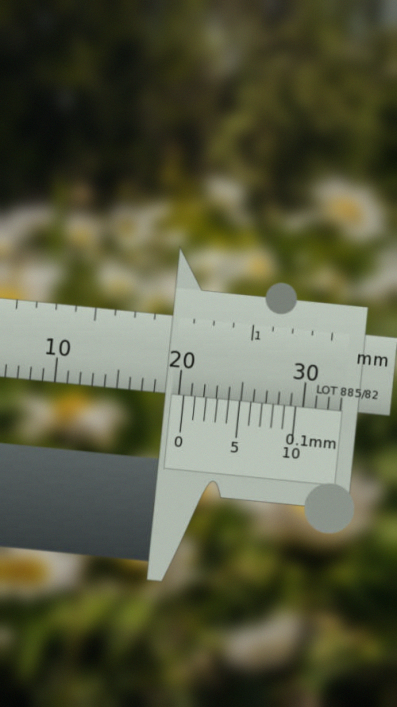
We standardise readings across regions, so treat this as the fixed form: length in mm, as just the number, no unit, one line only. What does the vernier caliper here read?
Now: 20.4
